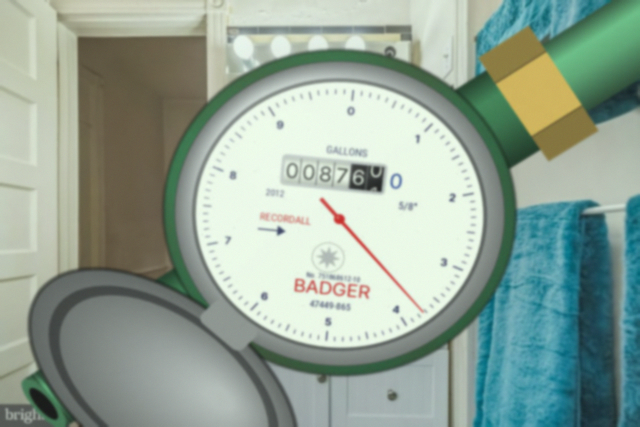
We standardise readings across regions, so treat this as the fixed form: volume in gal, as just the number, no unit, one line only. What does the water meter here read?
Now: 87603.7
